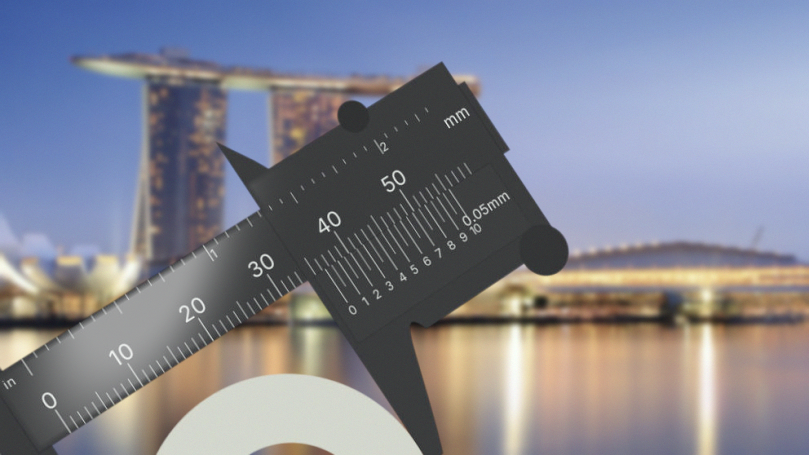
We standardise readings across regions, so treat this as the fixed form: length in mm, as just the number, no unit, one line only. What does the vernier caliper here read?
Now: 36.4
